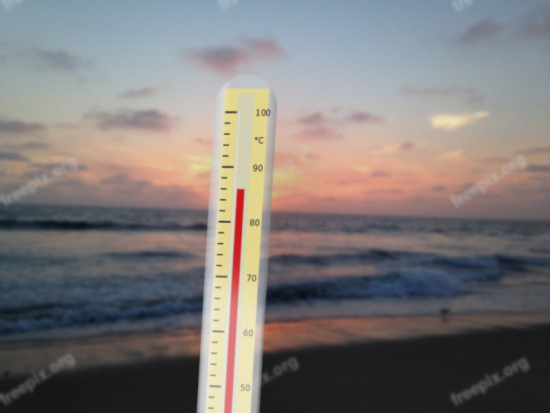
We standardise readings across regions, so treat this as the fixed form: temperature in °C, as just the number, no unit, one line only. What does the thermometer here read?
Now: 86
